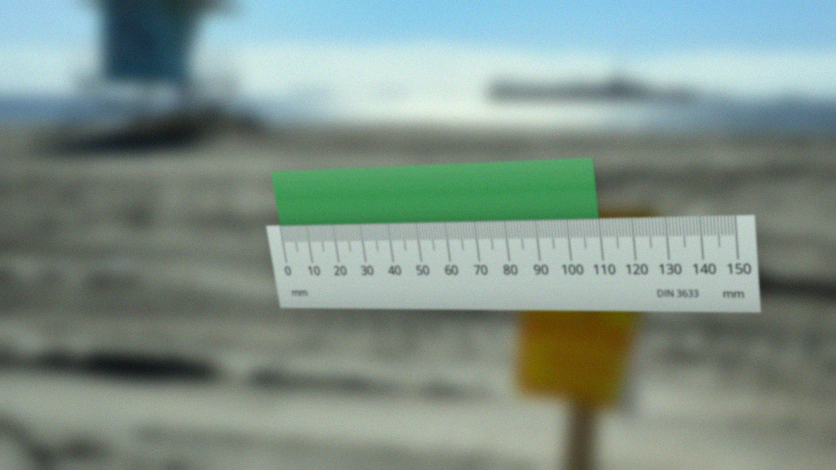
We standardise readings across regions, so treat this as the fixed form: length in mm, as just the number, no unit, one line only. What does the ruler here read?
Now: 110
